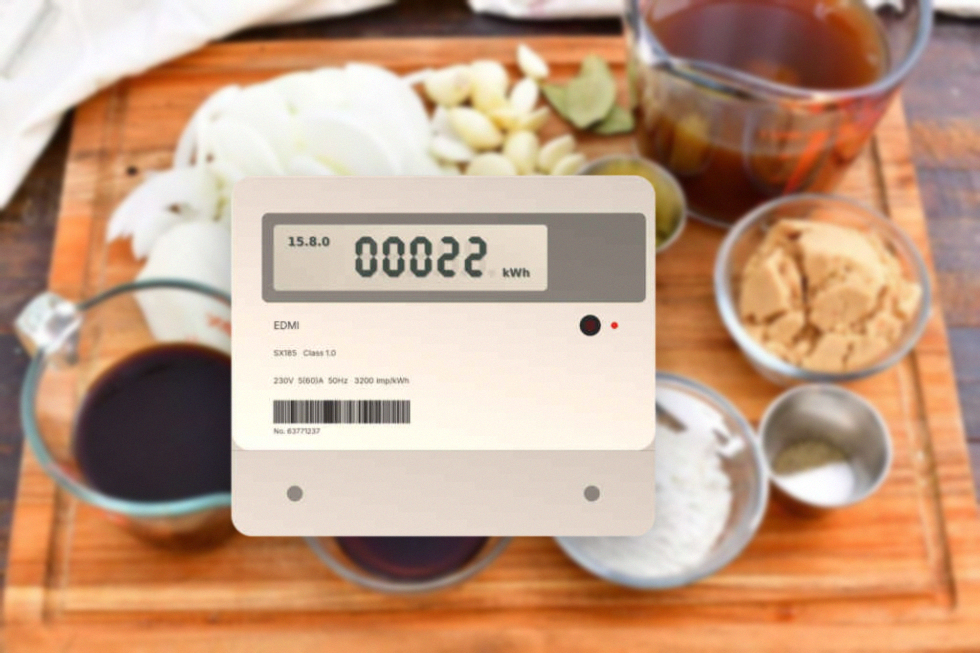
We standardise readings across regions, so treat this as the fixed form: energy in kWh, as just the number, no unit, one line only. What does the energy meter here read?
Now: 22
